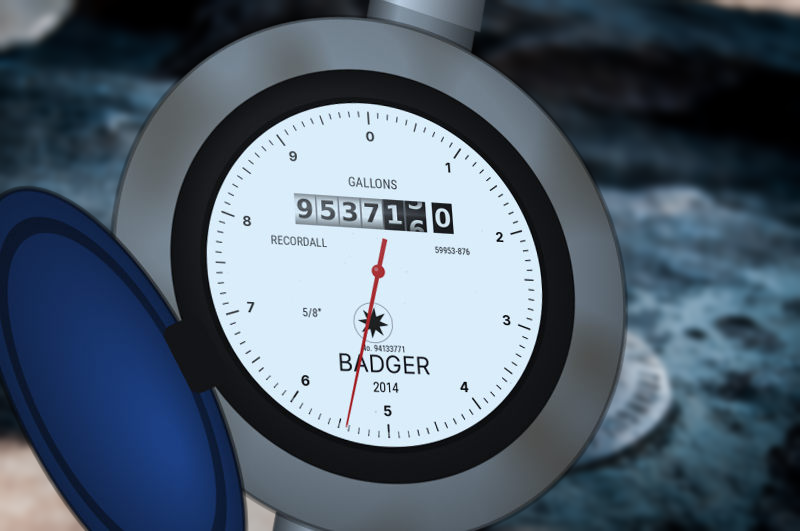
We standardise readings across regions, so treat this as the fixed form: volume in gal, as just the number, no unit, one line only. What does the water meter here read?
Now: 9537155.4
